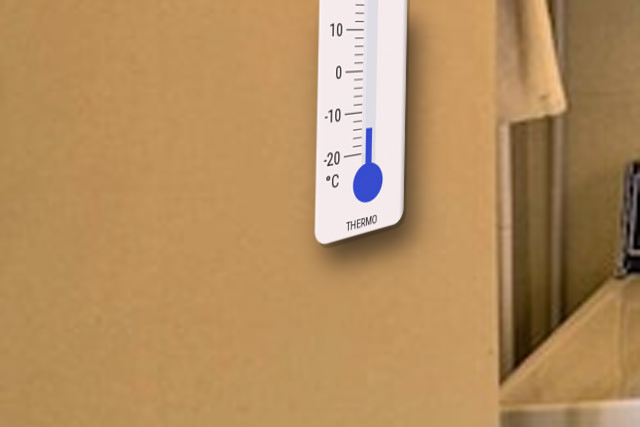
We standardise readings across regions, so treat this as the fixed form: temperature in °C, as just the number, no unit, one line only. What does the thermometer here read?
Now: -14
